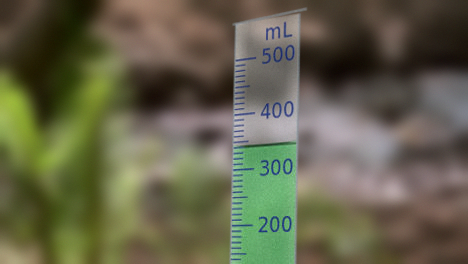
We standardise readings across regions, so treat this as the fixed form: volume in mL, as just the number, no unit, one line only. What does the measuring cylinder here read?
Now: 340
